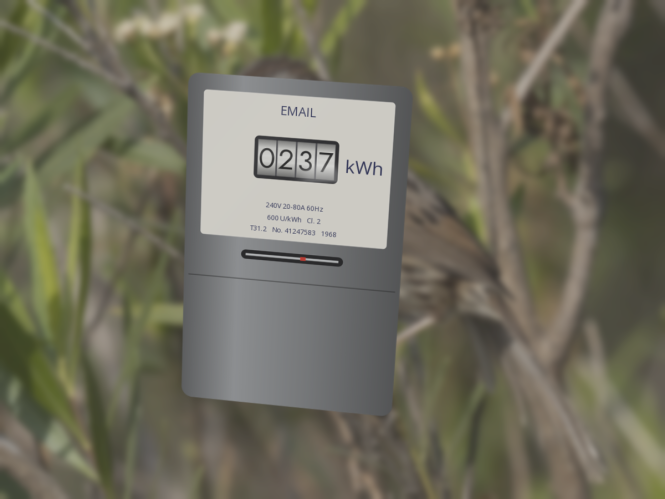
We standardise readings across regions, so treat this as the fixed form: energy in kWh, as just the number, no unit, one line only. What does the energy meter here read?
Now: 237
